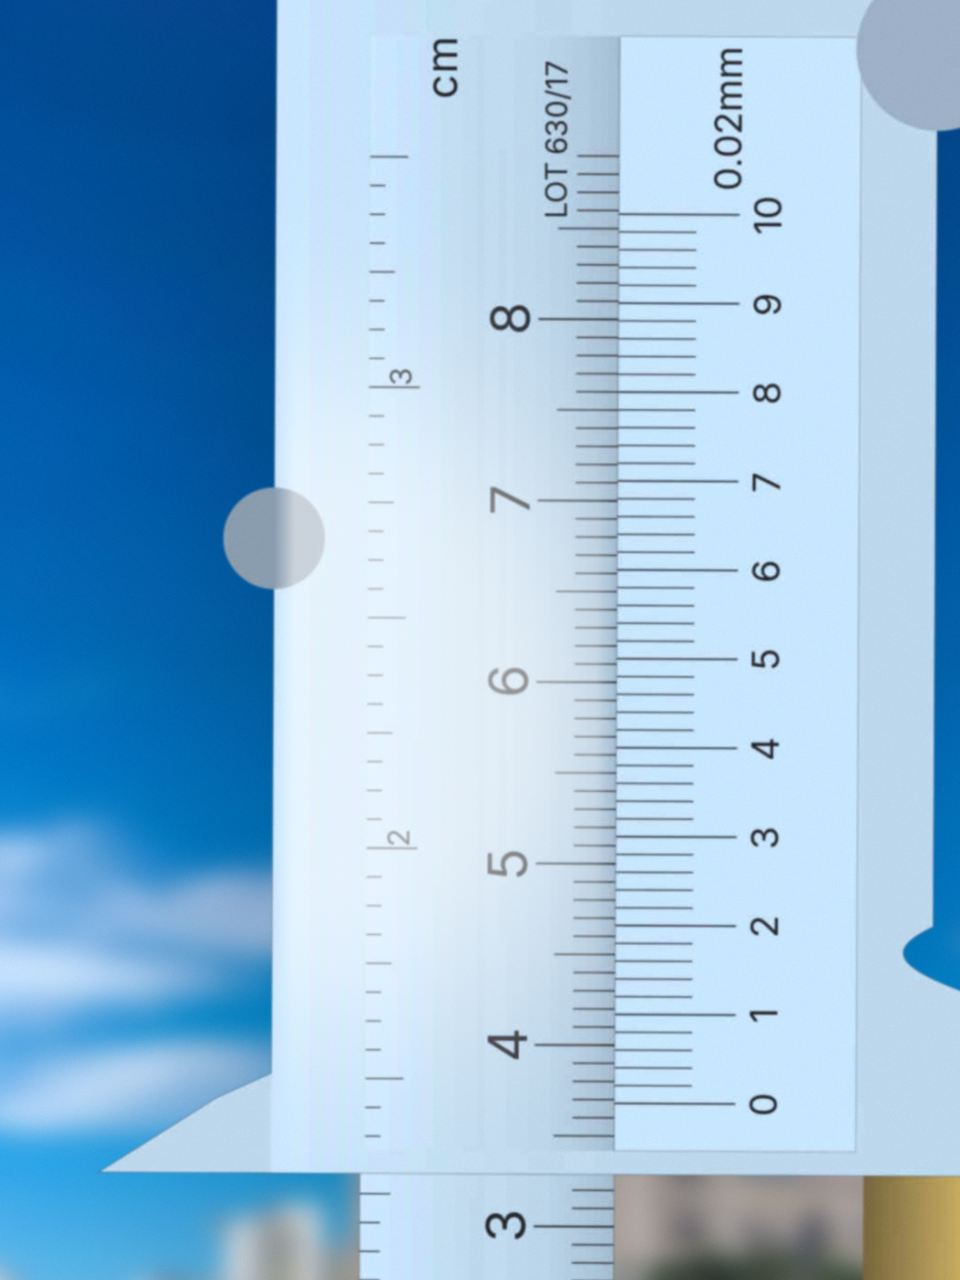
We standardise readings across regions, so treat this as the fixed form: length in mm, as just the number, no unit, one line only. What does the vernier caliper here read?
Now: 36.8
